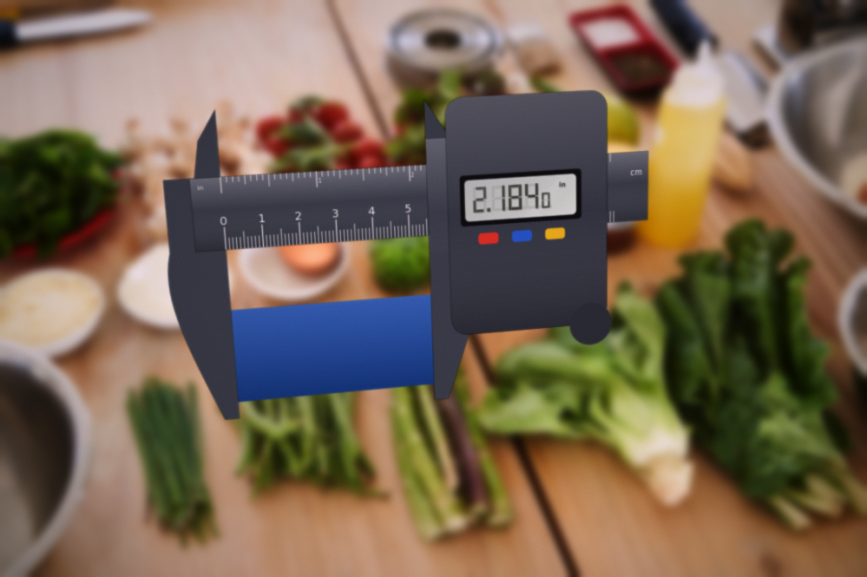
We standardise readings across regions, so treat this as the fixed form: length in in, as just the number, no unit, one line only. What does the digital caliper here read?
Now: 2.1840
